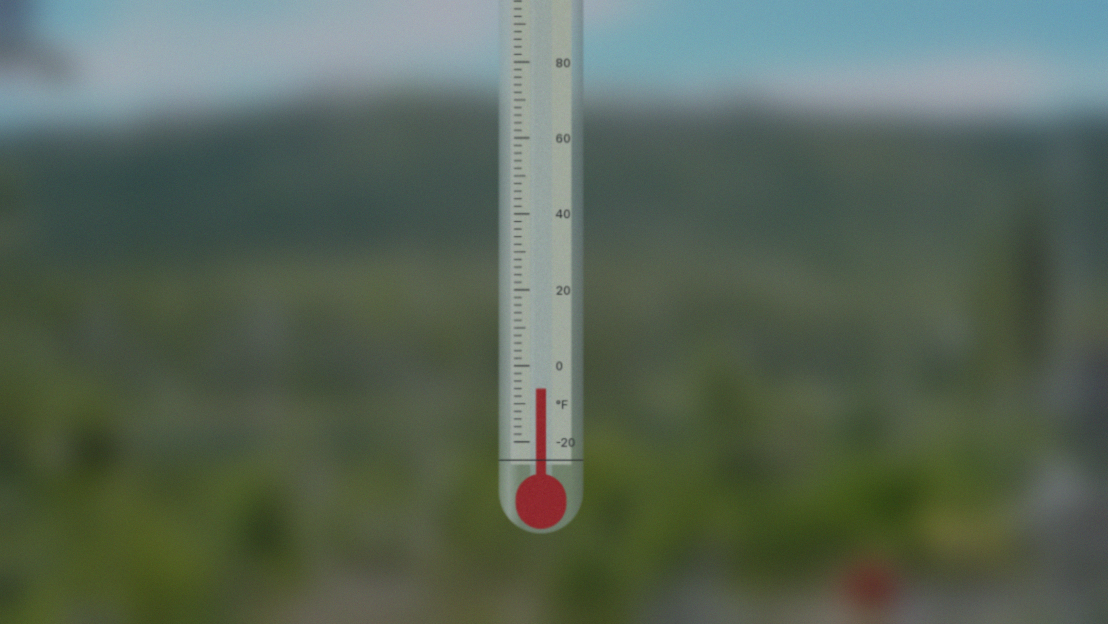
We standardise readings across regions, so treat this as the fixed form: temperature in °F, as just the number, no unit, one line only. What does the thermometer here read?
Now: -6
